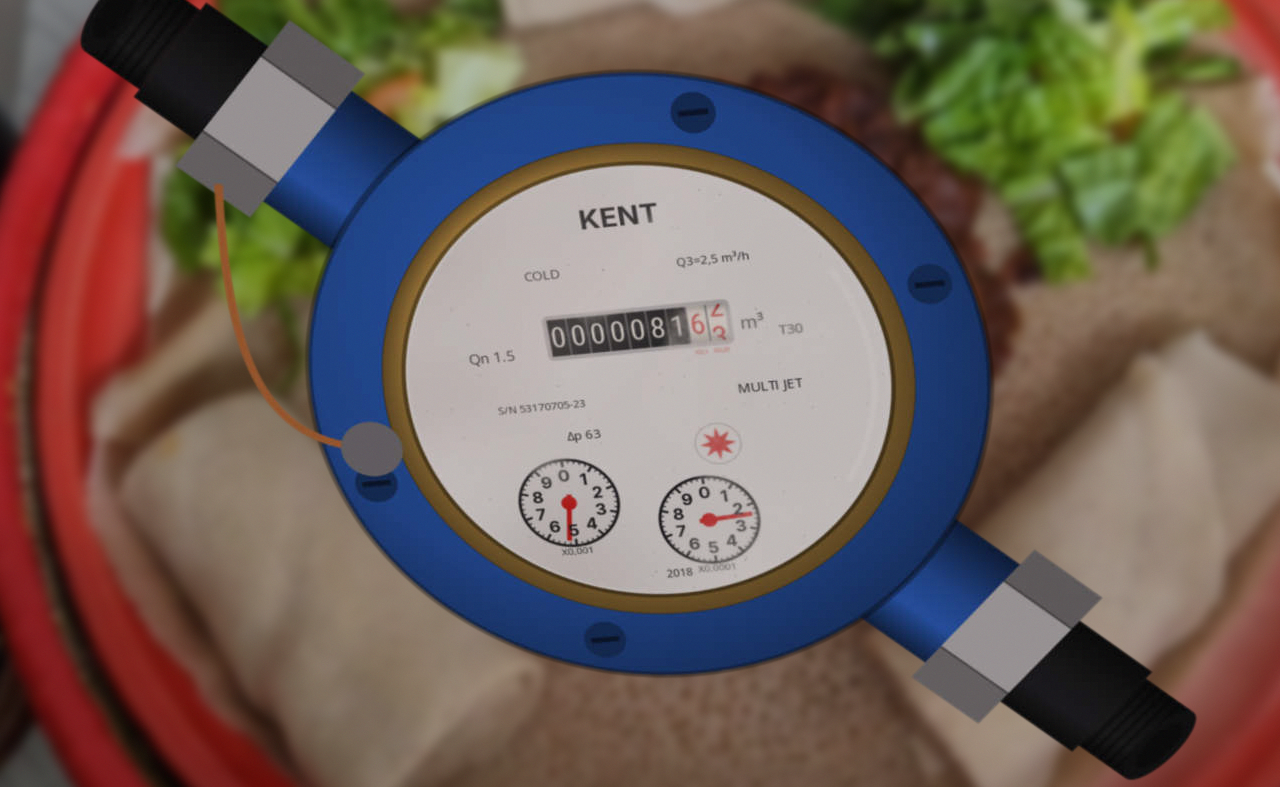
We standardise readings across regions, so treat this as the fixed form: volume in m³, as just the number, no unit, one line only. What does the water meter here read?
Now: 81.6252
